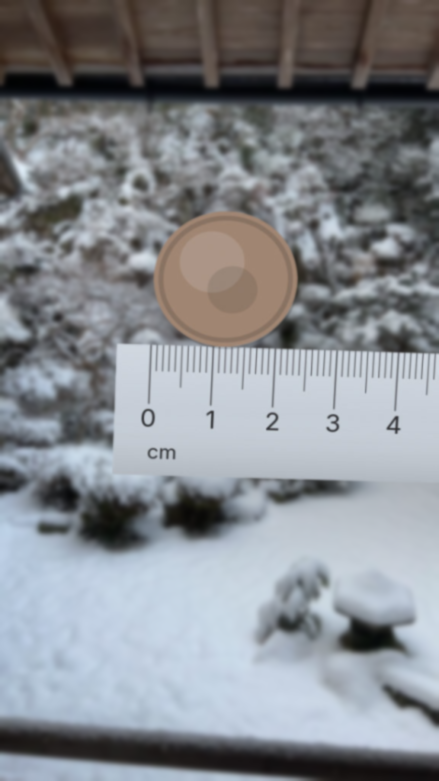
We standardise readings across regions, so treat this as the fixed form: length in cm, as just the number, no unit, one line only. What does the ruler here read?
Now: 2.3
